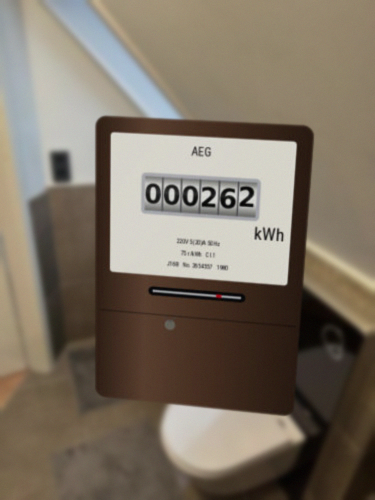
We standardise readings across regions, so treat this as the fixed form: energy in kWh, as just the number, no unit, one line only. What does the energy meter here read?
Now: 262
